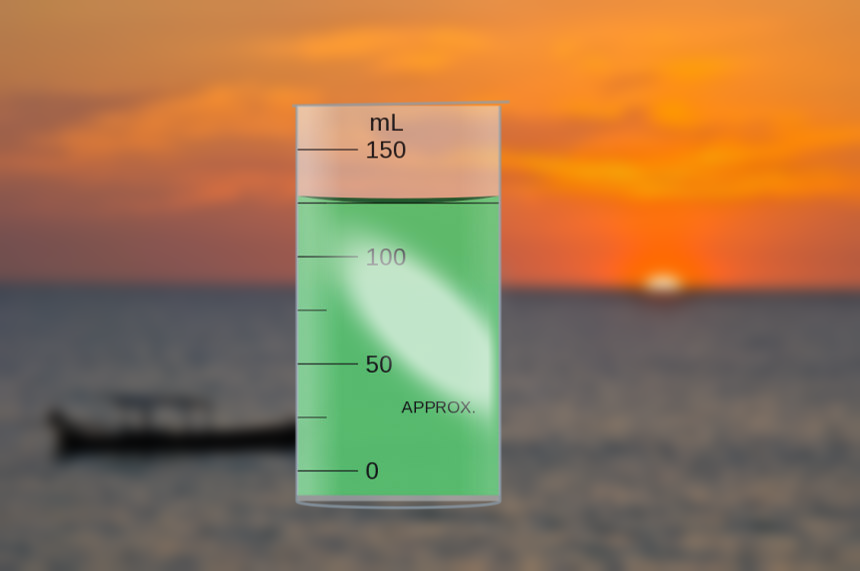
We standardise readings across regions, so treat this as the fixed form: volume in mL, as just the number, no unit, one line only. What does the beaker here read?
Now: 125
